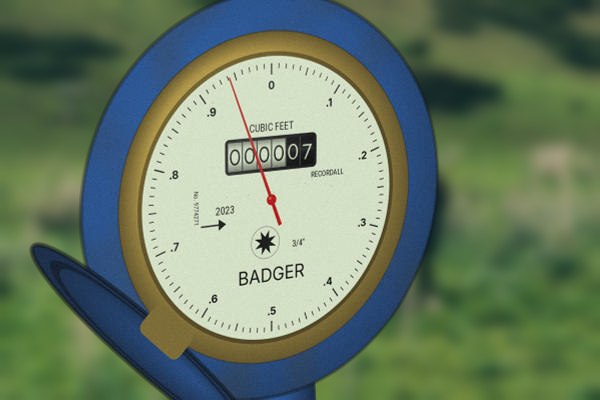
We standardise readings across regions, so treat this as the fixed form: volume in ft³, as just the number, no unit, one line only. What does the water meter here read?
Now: 6.94
